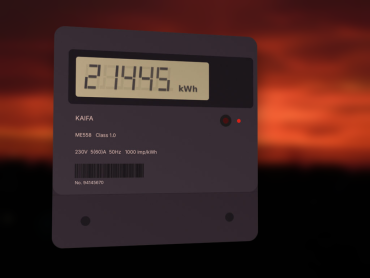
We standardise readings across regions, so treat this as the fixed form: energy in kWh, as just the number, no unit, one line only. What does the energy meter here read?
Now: 21445
